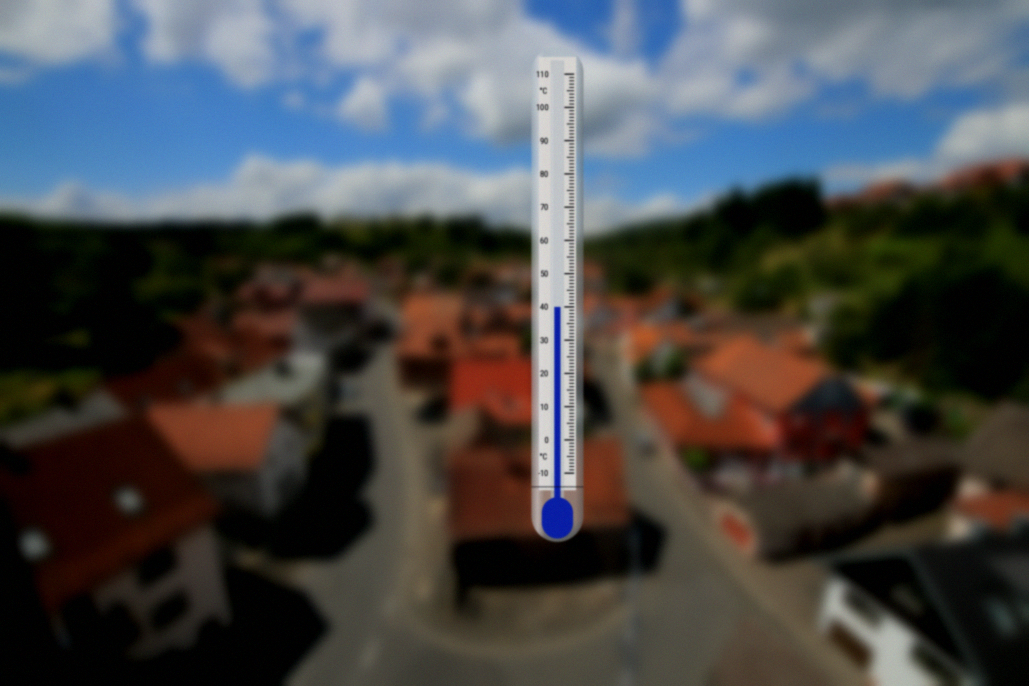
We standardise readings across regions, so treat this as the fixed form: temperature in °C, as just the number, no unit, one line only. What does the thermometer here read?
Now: 40
